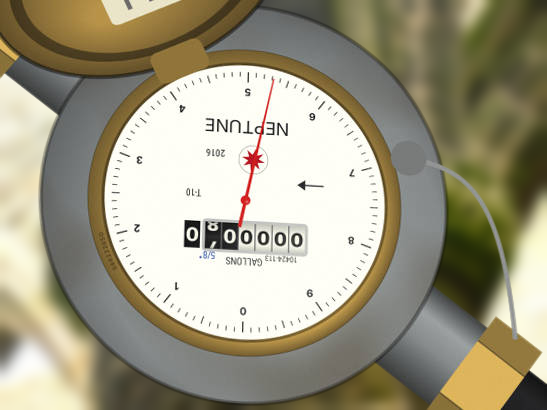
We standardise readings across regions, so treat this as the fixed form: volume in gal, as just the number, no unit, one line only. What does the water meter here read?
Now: 75.3
